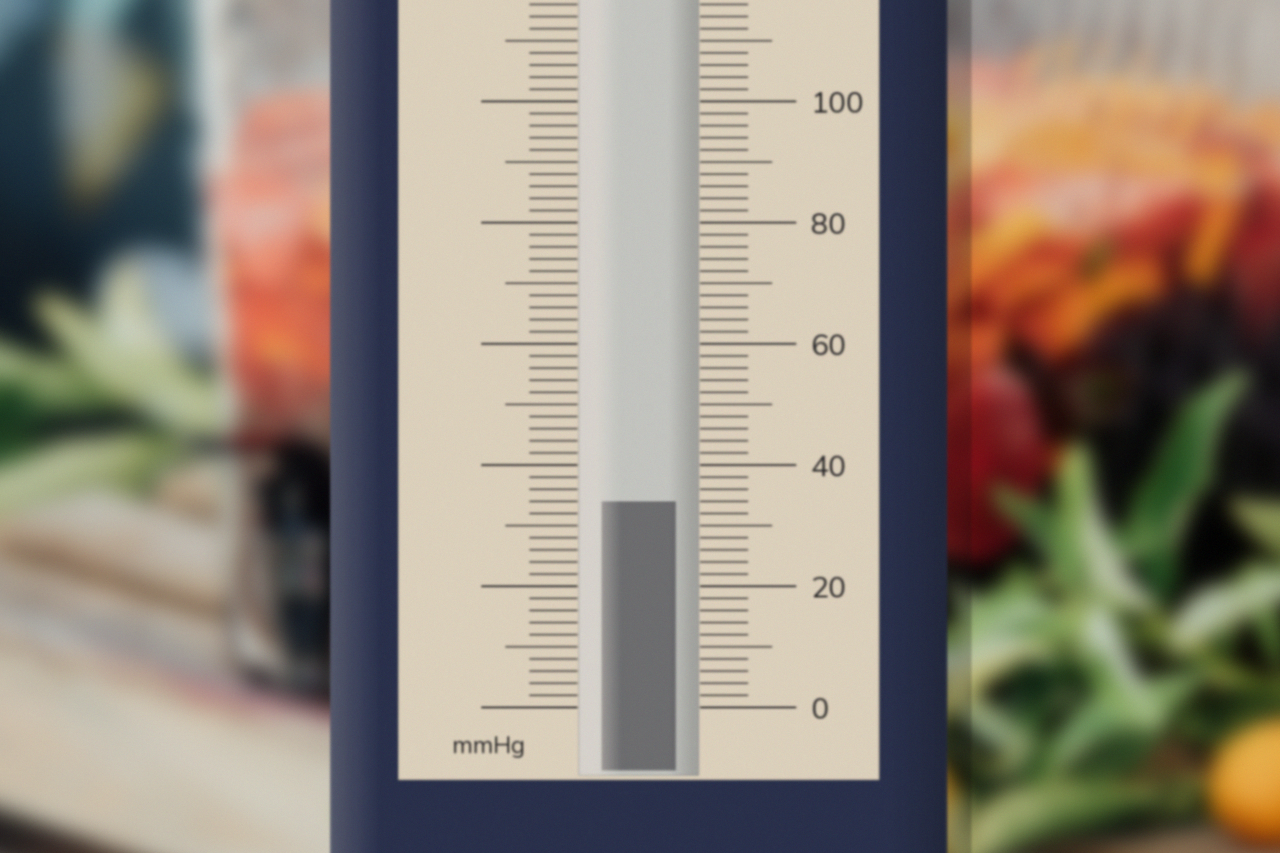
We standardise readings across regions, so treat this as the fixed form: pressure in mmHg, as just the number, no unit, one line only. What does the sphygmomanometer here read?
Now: 34
